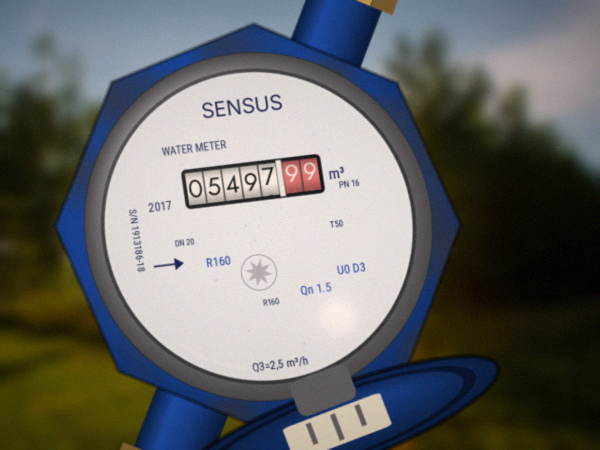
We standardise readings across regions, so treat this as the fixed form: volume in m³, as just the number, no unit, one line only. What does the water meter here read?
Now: 5497.99
